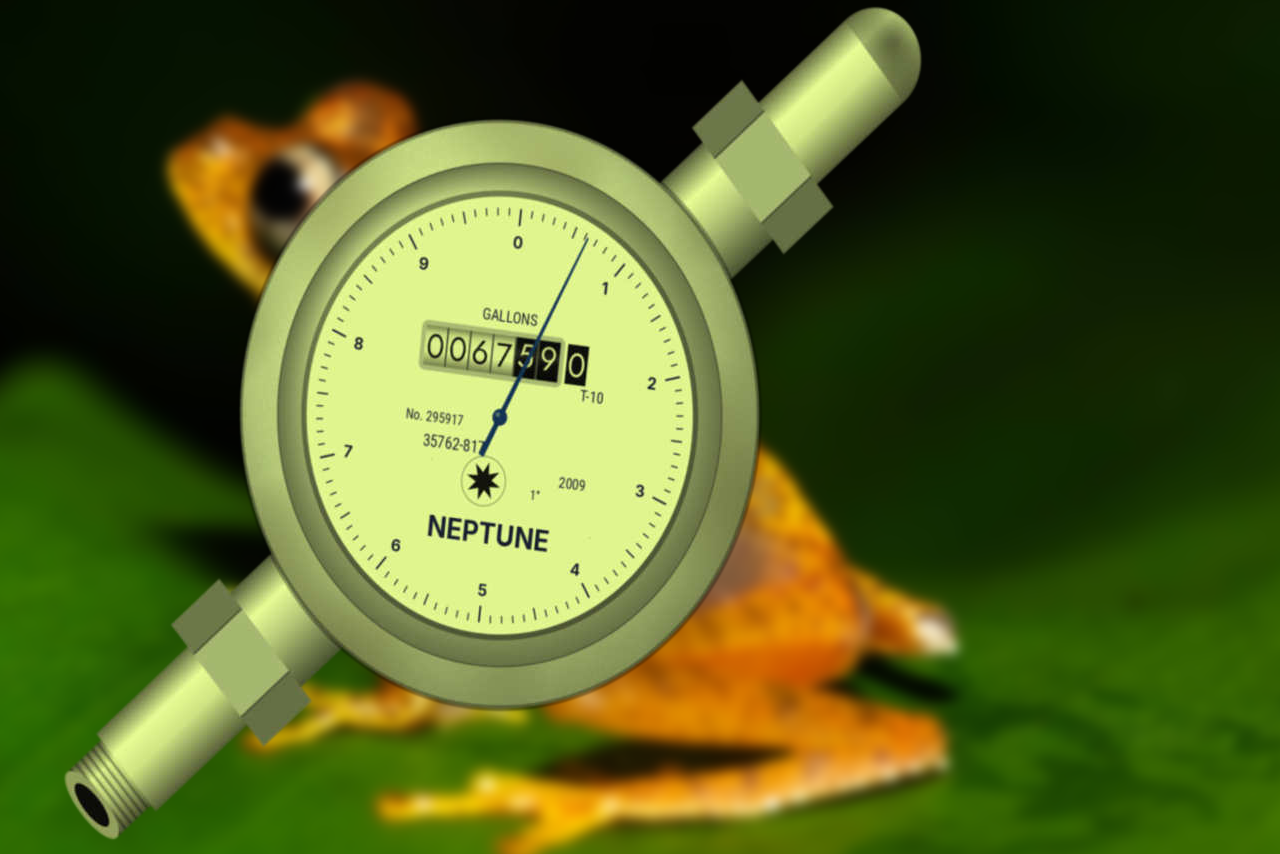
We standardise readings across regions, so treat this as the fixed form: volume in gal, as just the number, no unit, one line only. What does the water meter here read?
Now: 67590.6
